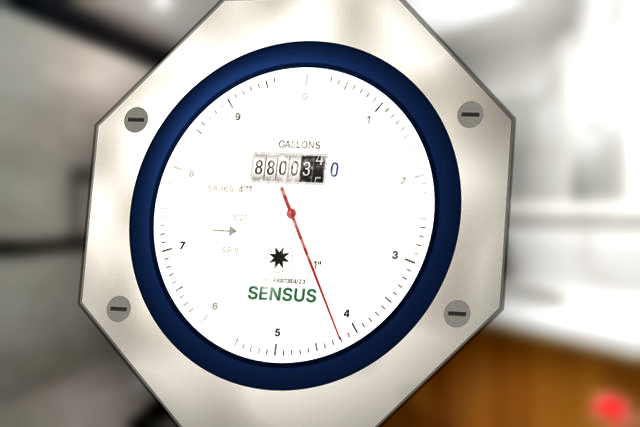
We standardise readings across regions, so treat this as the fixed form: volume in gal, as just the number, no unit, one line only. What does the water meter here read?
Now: 8800344.2
